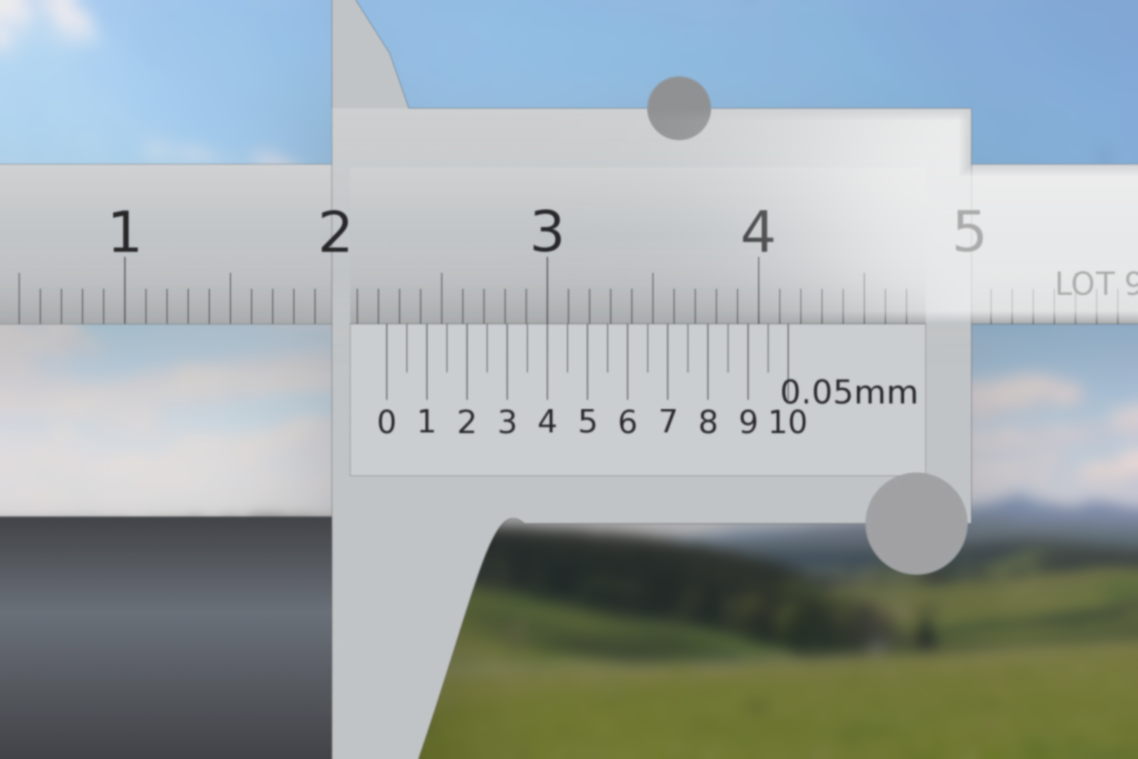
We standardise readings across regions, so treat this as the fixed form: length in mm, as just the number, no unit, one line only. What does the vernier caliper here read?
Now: 22.4
